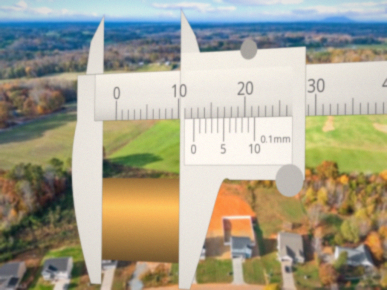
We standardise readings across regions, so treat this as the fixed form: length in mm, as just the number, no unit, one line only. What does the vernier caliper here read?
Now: 12.4
